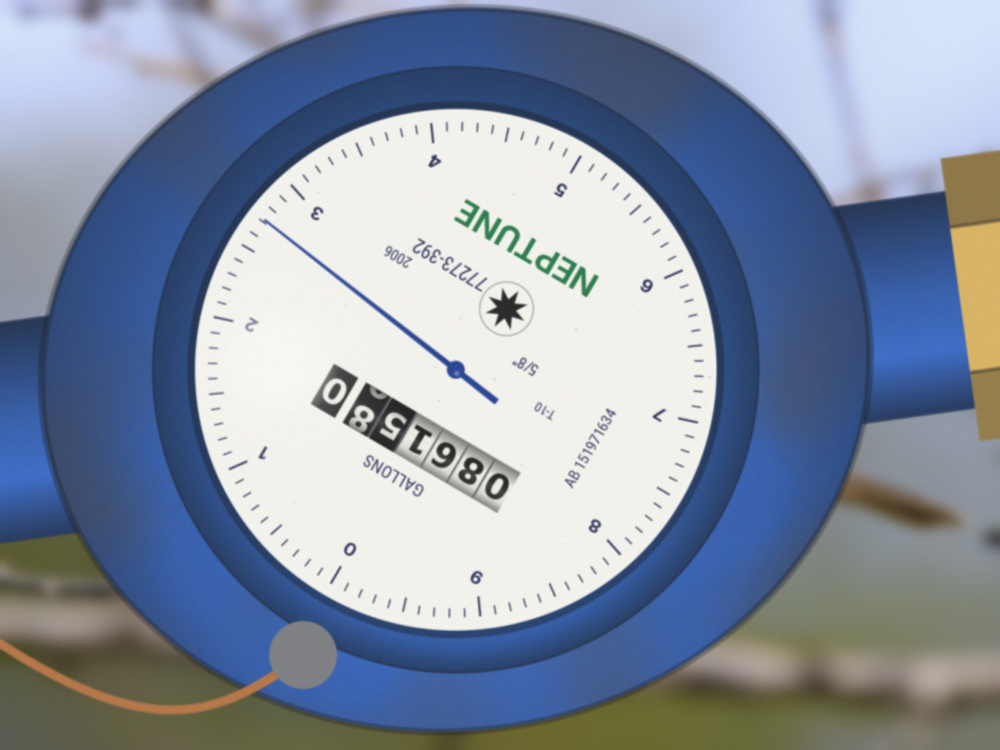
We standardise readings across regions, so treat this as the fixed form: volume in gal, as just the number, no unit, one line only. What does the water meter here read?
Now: 861582.7
